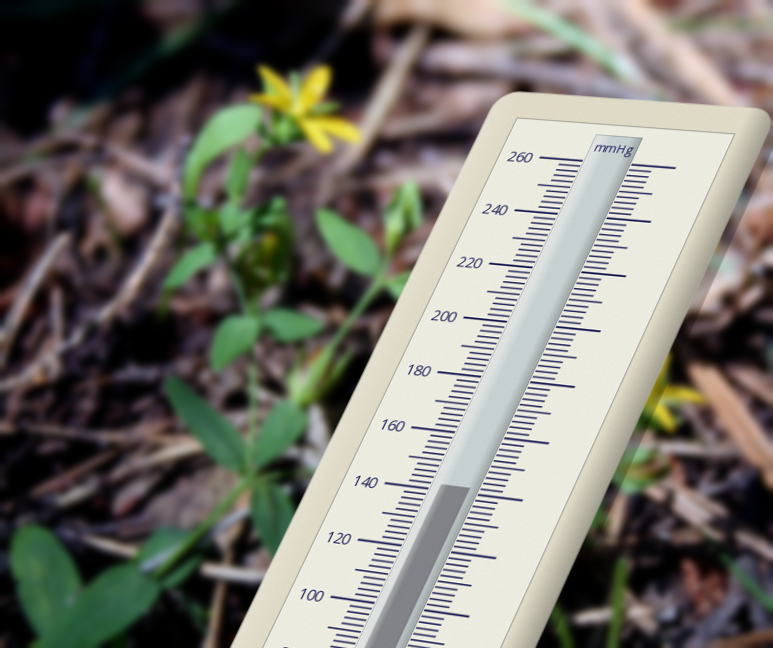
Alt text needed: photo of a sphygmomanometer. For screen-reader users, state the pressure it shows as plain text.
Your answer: 142 mmHg
